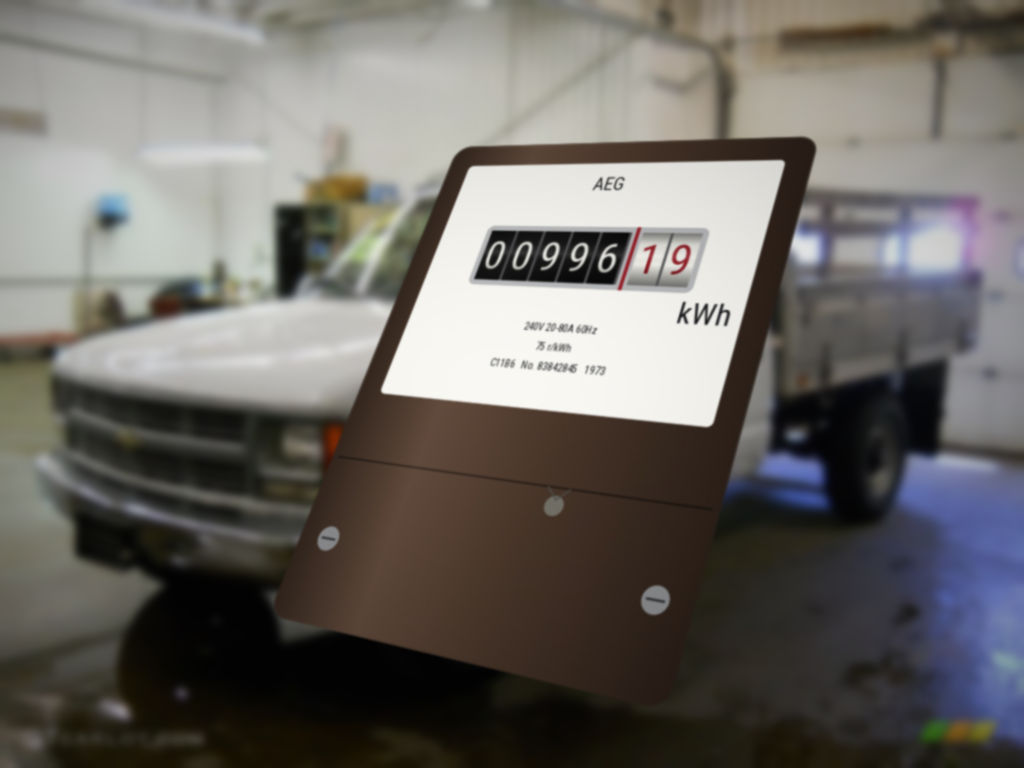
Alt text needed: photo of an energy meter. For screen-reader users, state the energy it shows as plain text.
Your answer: 996.19 kWh
